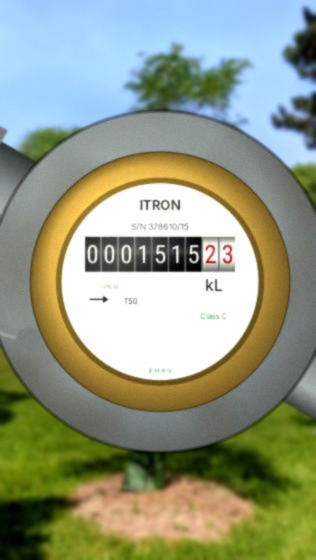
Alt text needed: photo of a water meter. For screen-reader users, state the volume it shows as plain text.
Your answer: 1515.23 kL
